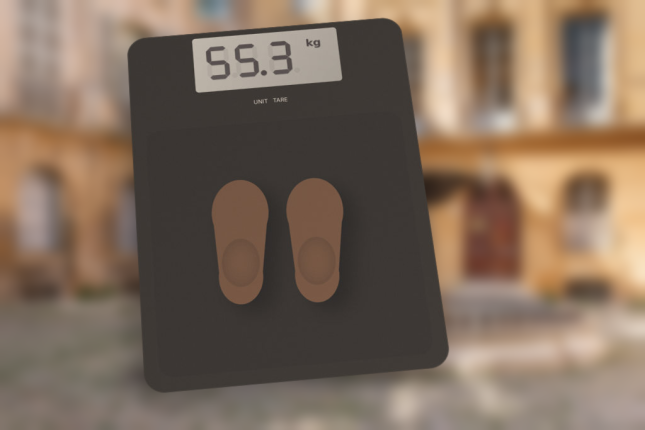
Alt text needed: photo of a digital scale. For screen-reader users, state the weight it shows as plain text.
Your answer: 55.3 kg
